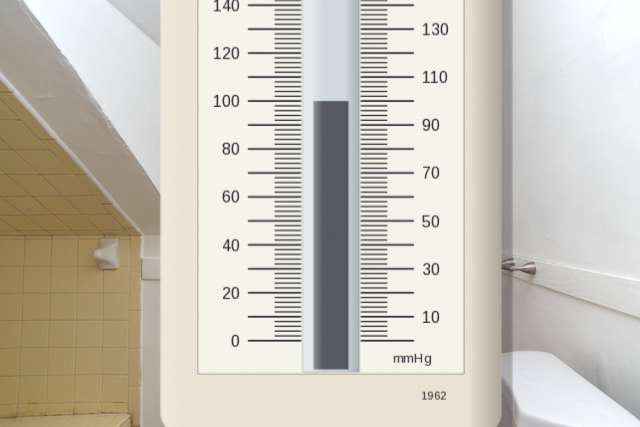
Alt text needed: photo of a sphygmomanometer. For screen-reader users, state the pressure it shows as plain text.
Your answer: 100 mmHg
